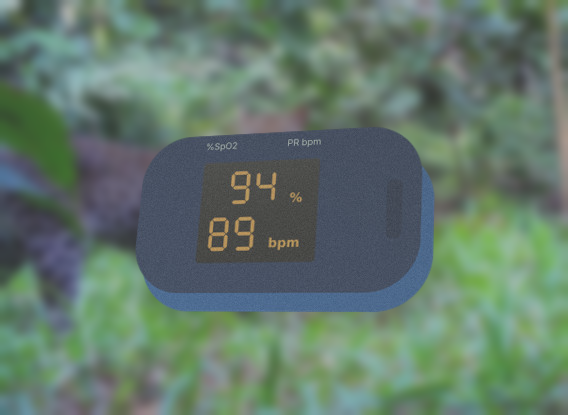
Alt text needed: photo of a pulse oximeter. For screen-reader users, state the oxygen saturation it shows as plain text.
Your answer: 94 %
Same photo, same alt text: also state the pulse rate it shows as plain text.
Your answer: 89 bpm
